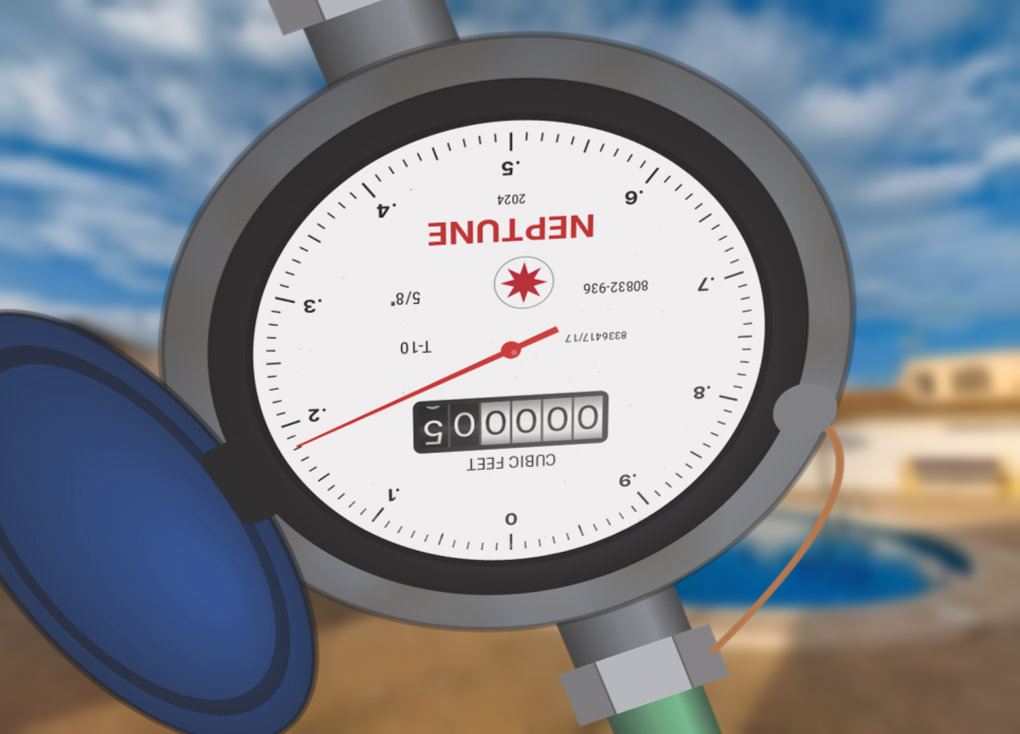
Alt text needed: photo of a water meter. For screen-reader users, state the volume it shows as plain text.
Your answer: 5.18 ft³
